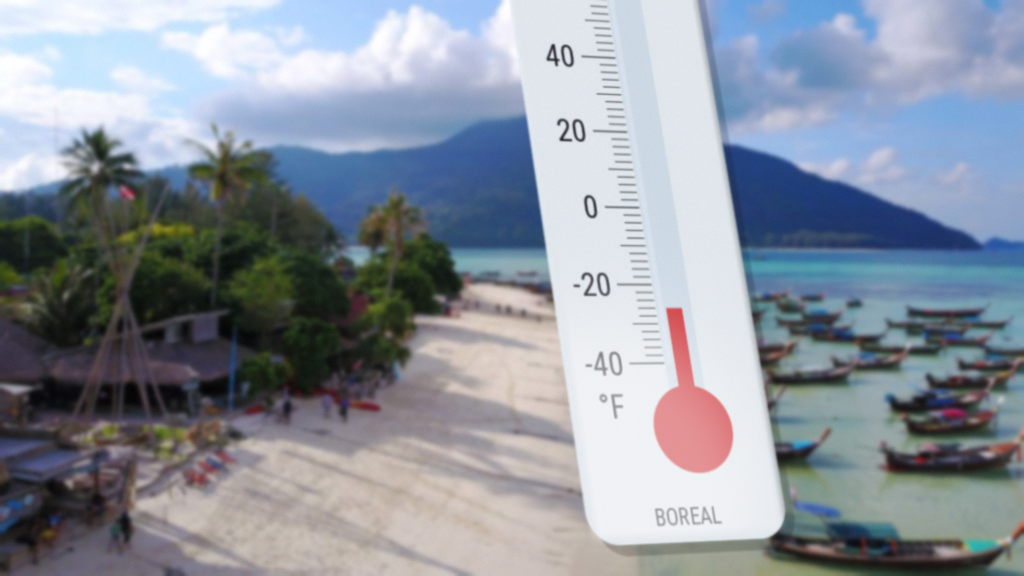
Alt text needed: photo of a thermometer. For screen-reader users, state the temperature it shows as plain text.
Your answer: -26 °F
